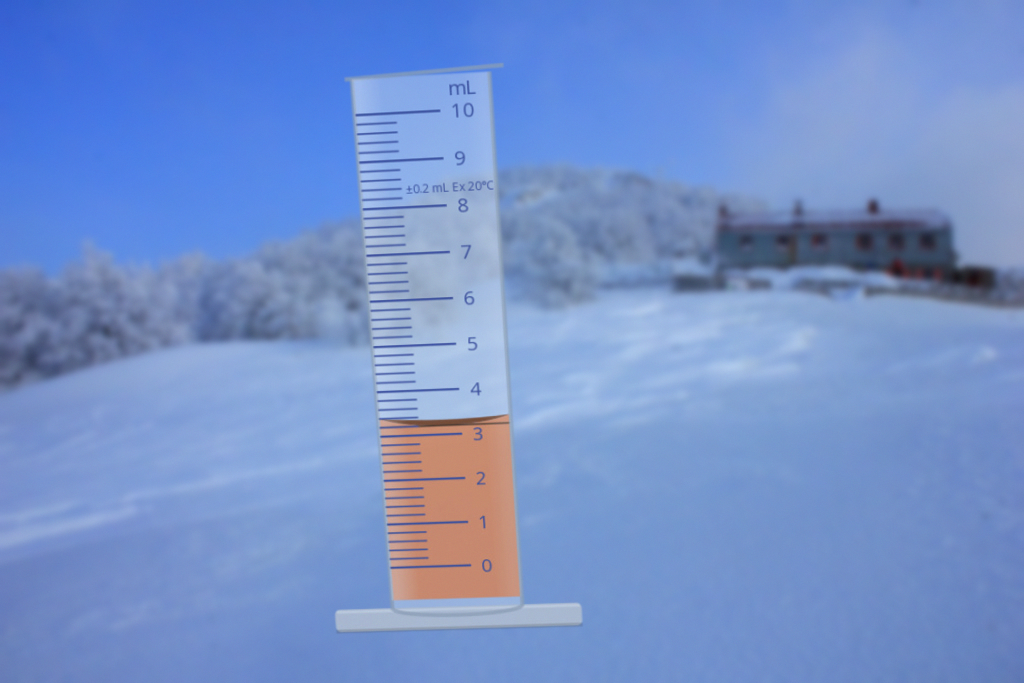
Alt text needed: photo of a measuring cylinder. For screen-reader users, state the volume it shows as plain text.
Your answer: 3.2 mL
